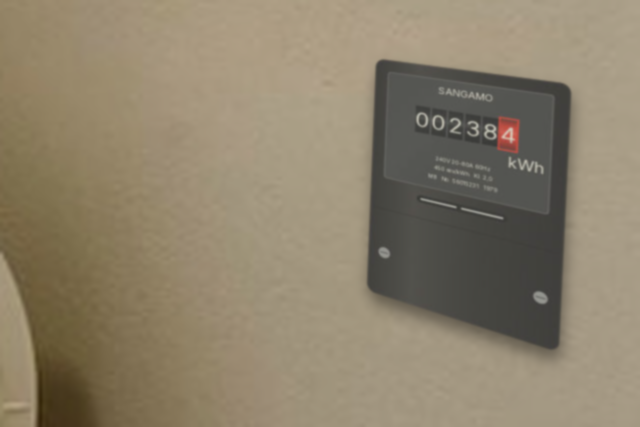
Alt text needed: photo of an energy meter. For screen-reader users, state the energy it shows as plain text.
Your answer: 238.4 kWh
